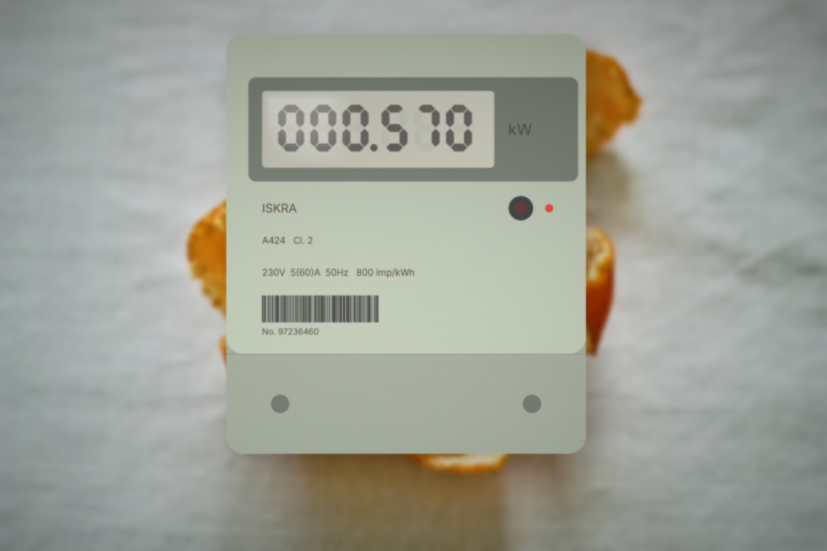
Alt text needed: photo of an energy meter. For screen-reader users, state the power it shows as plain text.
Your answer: 0.570 kW
